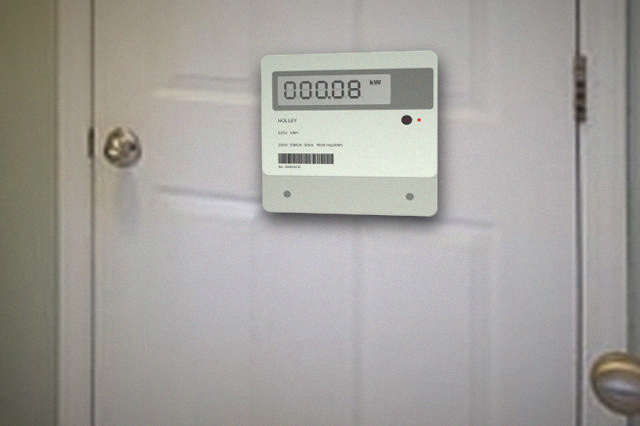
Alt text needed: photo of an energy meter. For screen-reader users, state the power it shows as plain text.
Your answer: 0.08 kW
